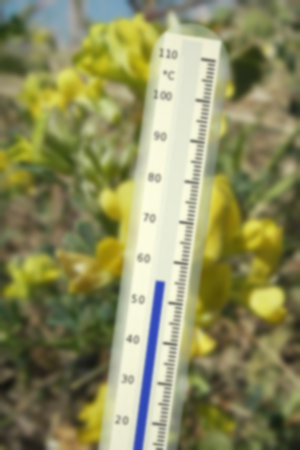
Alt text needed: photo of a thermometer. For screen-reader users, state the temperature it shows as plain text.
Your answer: 55 °C
